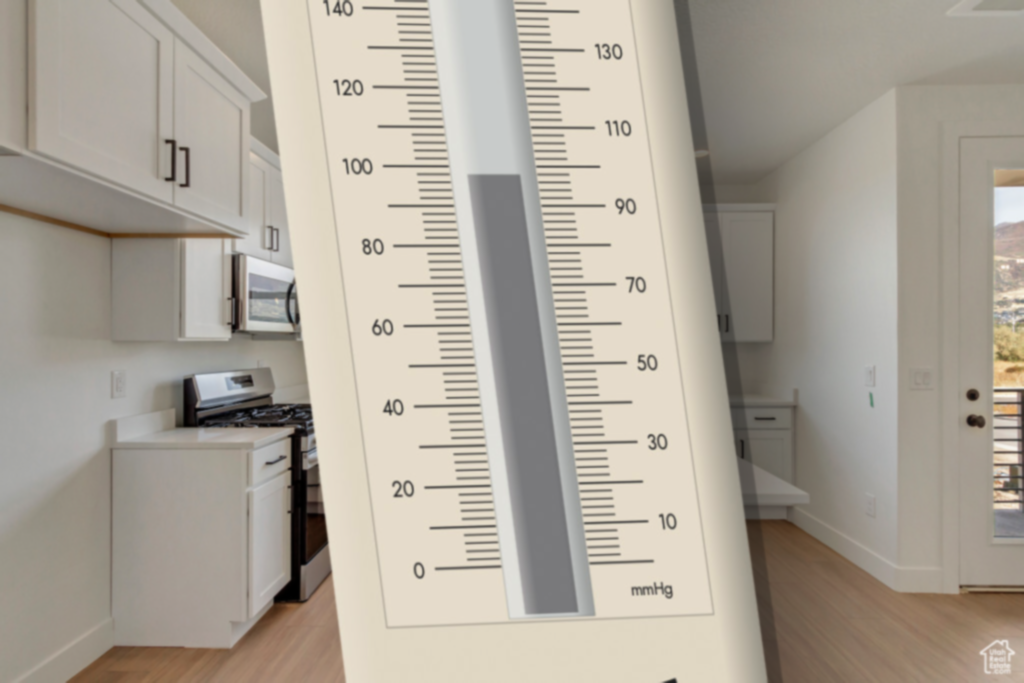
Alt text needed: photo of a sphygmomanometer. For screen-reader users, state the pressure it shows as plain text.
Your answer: 98 mmHg
